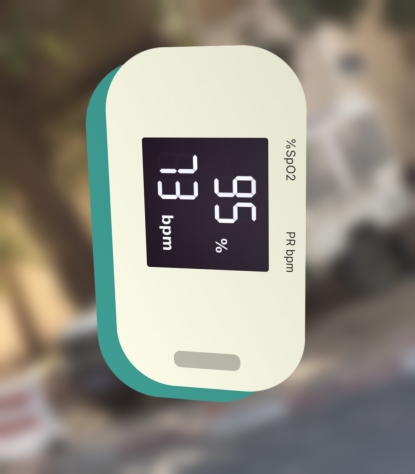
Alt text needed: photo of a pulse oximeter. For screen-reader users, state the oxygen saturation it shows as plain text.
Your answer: 95 %
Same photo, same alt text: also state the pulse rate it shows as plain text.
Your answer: 73 bpm
